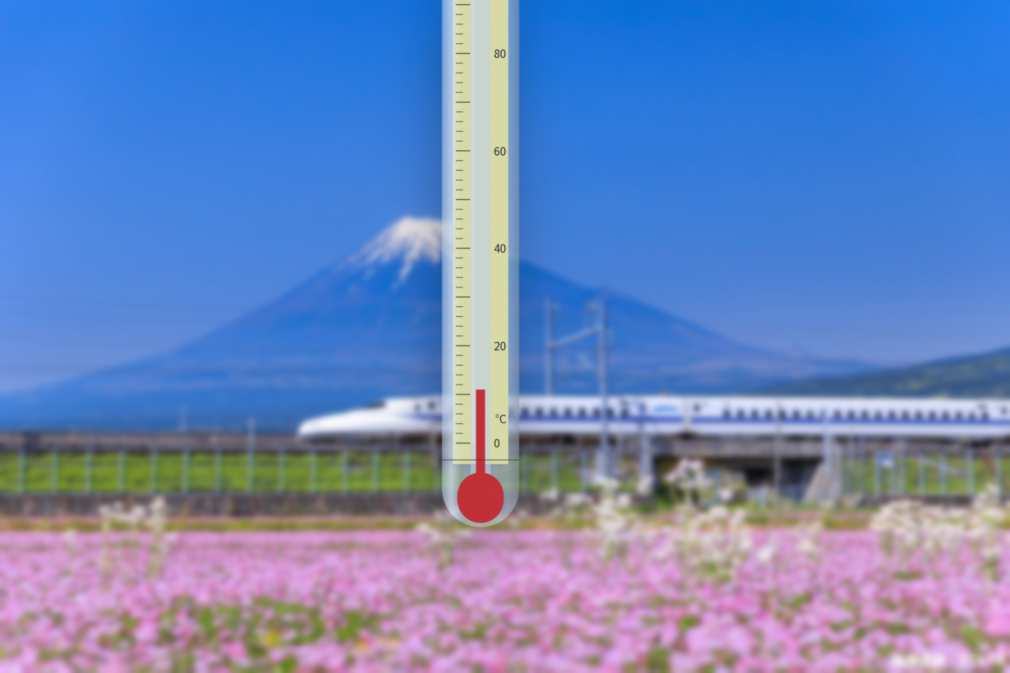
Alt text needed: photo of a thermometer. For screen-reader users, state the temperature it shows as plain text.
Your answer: 11 °C
